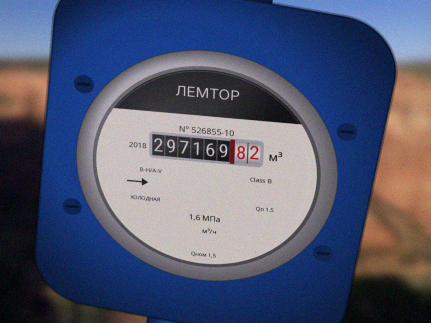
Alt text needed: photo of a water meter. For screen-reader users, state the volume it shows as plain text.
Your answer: 297169.82 m³
